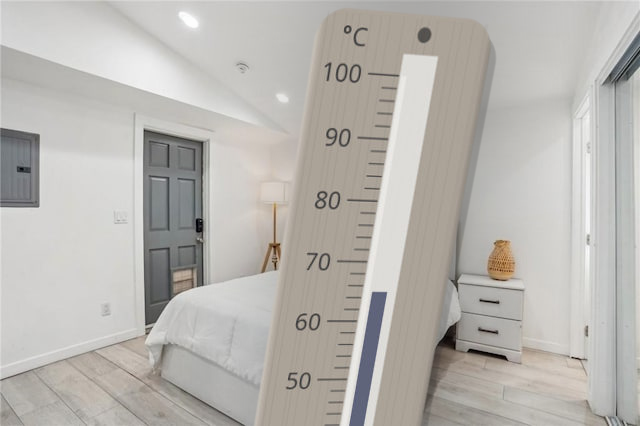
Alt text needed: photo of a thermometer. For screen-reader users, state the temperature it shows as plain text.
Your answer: 65 °C
